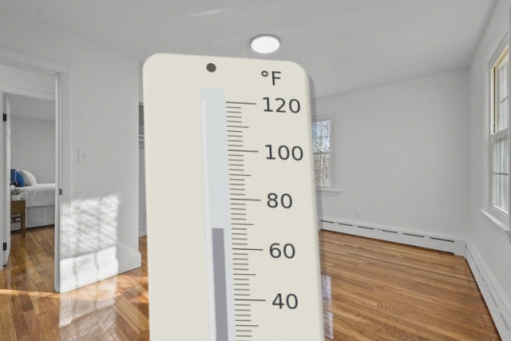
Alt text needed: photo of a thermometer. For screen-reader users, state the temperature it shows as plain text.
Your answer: 68 °F
